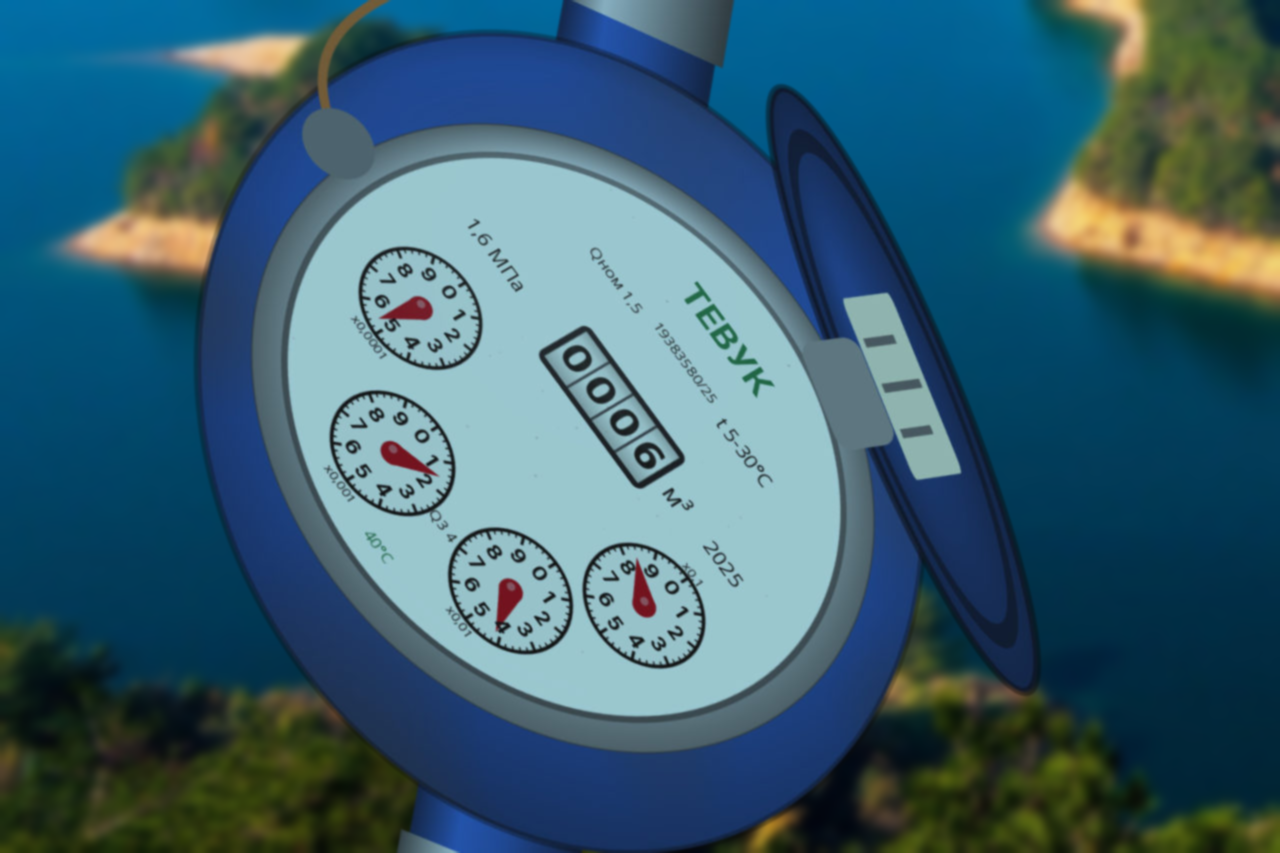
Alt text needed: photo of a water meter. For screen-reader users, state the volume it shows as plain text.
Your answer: 6.8415 m³
